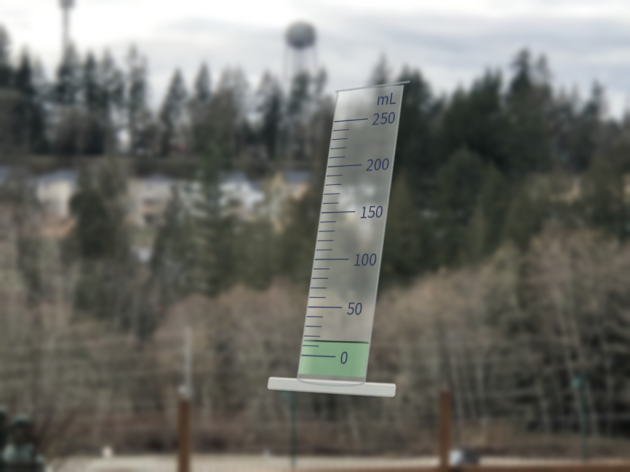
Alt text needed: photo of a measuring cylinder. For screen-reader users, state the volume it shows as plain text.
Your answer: 15 mL
